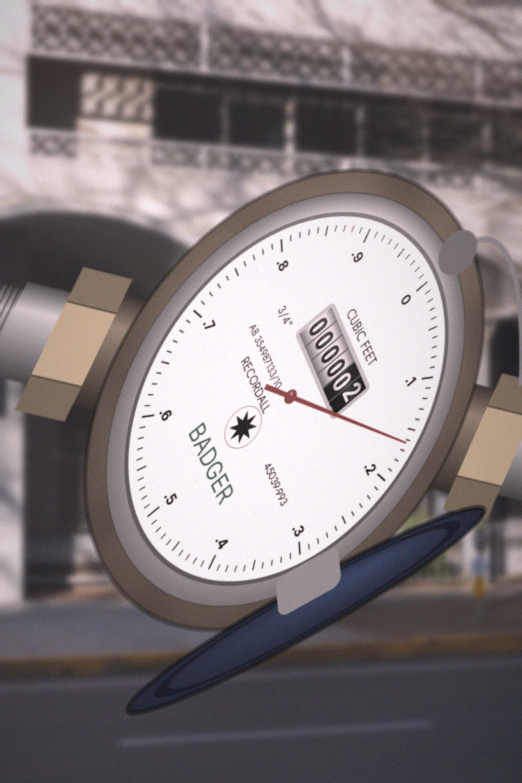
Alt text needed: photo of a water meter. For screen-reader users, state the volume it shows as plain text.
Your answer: 2.16 ft³
